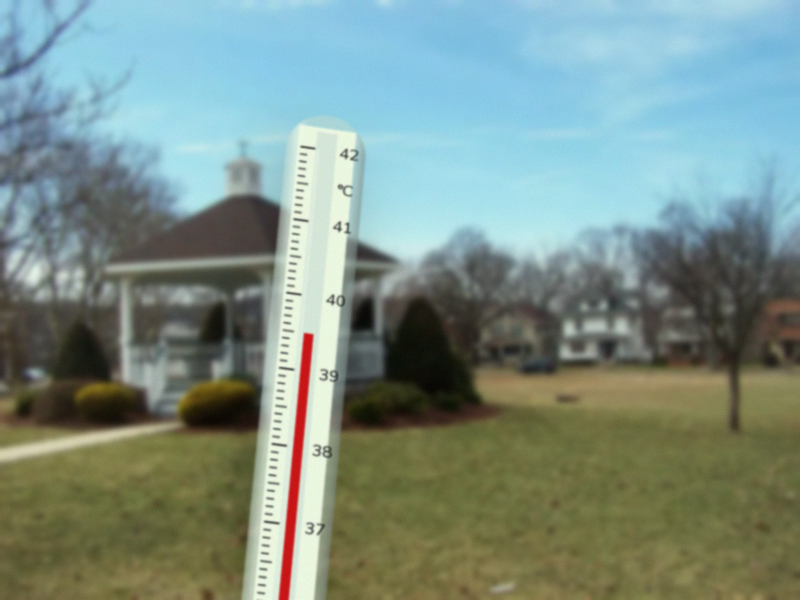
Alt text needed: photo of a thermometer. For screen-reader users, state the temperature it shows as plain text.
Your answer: 39.5 °C
